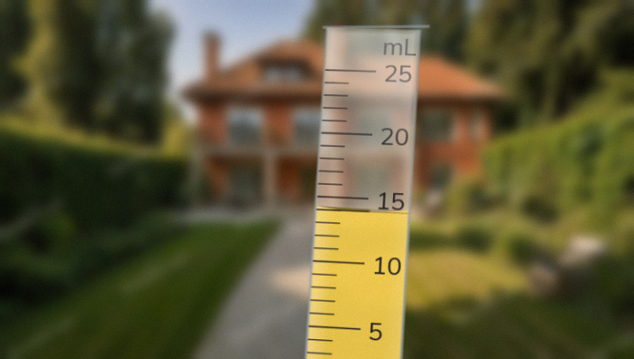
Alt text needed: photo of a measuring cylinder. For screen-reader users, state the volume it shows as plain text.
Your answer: 14 mL
